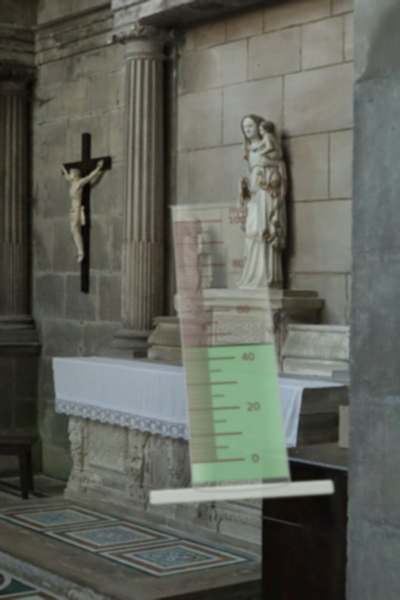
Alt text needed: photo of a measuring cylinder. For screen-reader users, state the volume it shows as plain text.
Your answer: 45 mL
